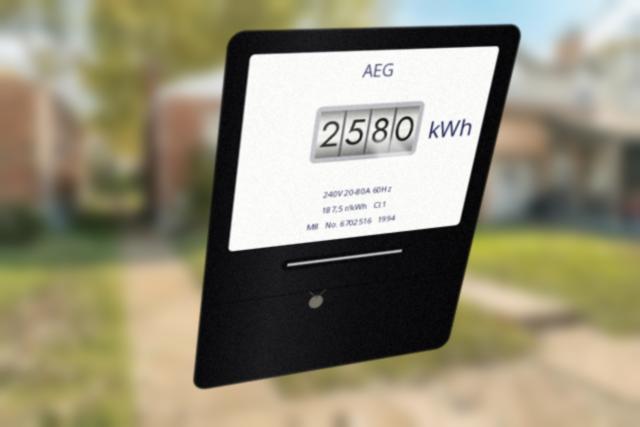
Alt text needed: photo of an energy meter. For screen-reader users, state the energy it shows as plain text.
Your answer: 2580 kWh
